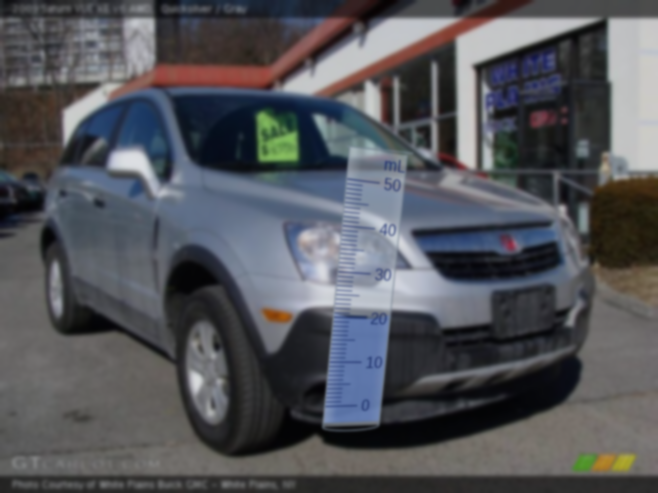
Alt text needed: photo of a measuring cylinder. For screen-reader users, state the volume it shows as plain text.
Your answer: 20 mL
